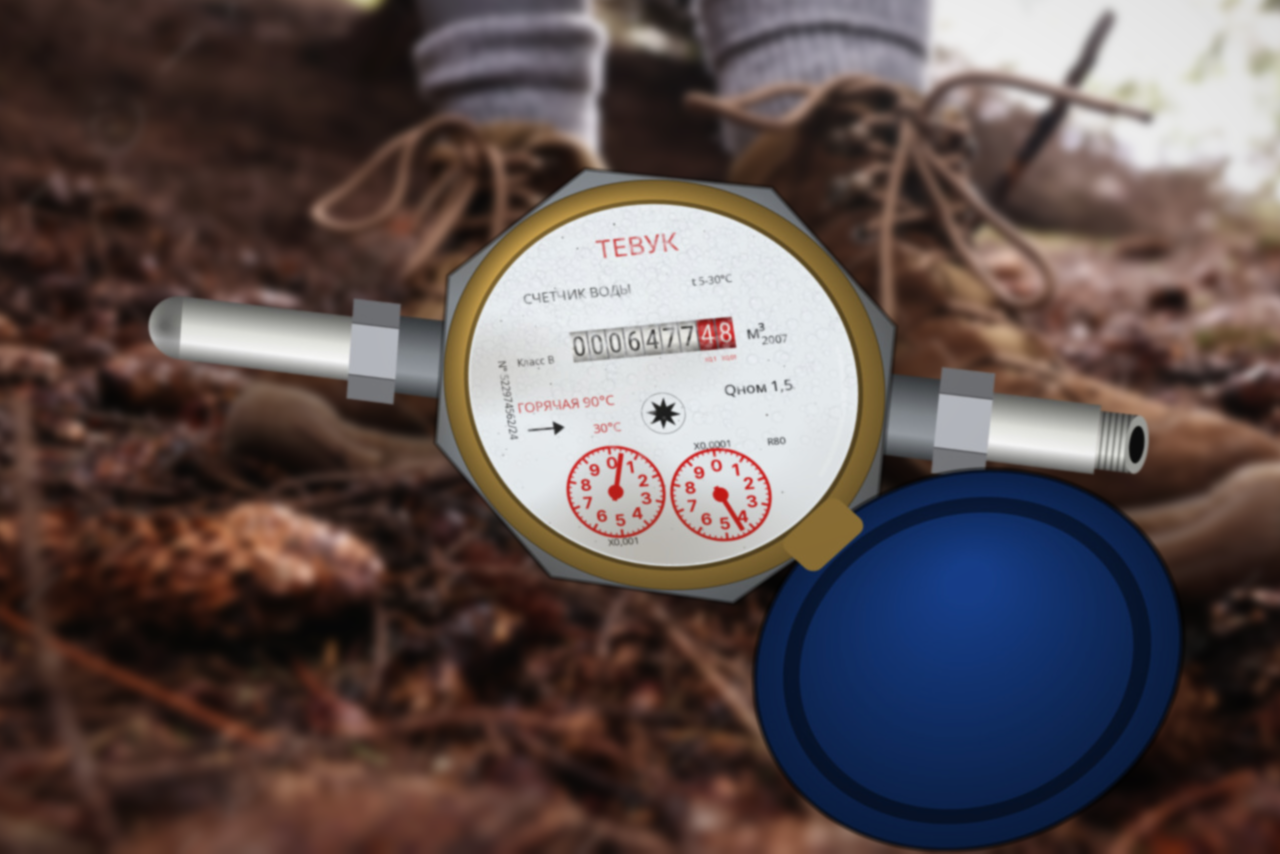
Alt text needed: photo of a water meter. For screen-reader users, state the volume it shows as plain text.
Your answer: 6477.4804 m³
